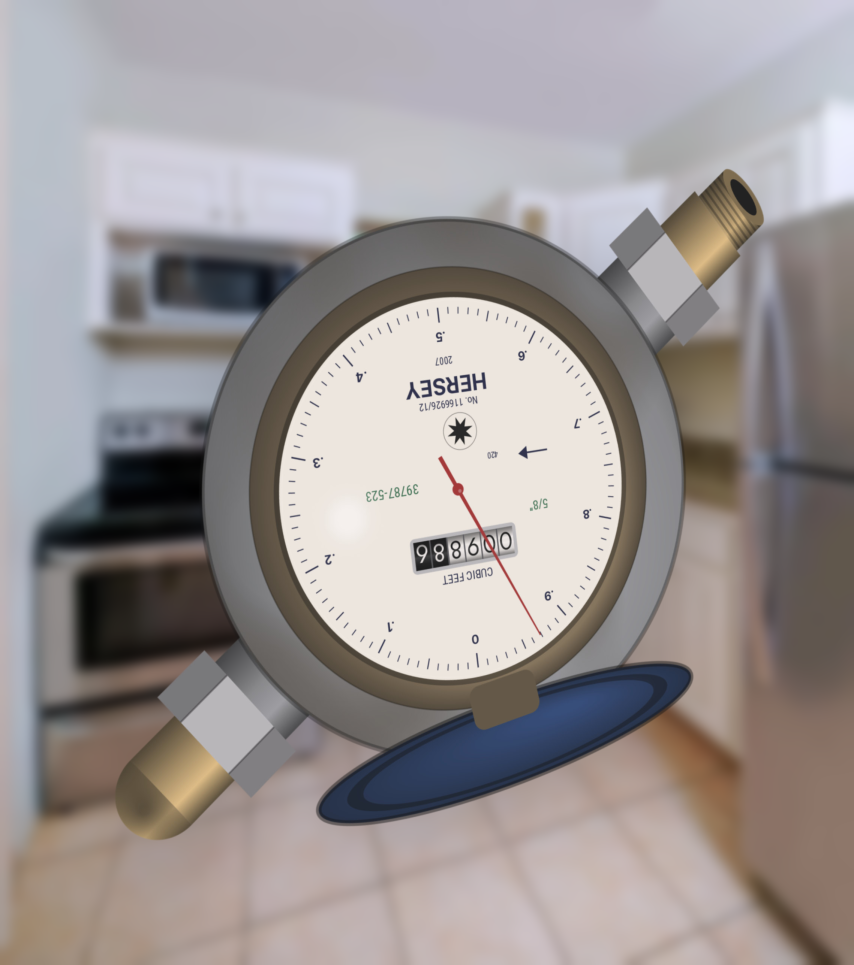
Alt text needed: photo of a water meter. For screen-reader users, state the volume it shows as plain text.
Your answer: 9885.93 ft³
